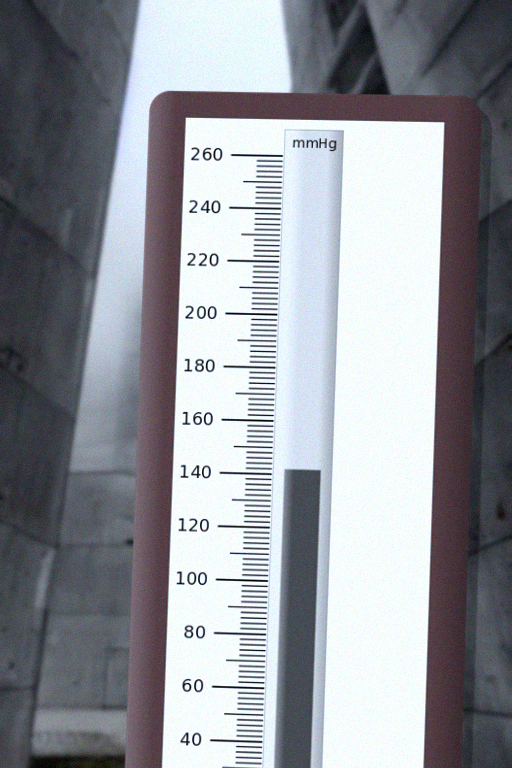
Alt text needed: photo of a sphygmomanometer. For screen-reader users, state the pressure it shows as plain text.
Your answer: 142 mmHg
